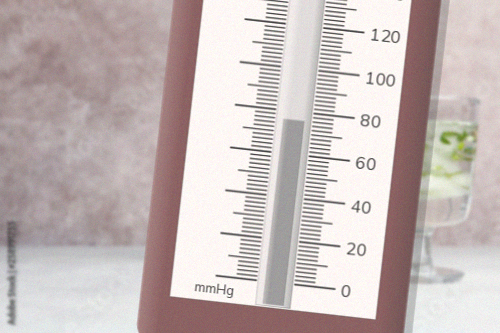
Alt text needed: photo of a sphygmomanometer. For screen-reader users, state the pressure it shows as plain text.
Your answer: 76 mmHg
